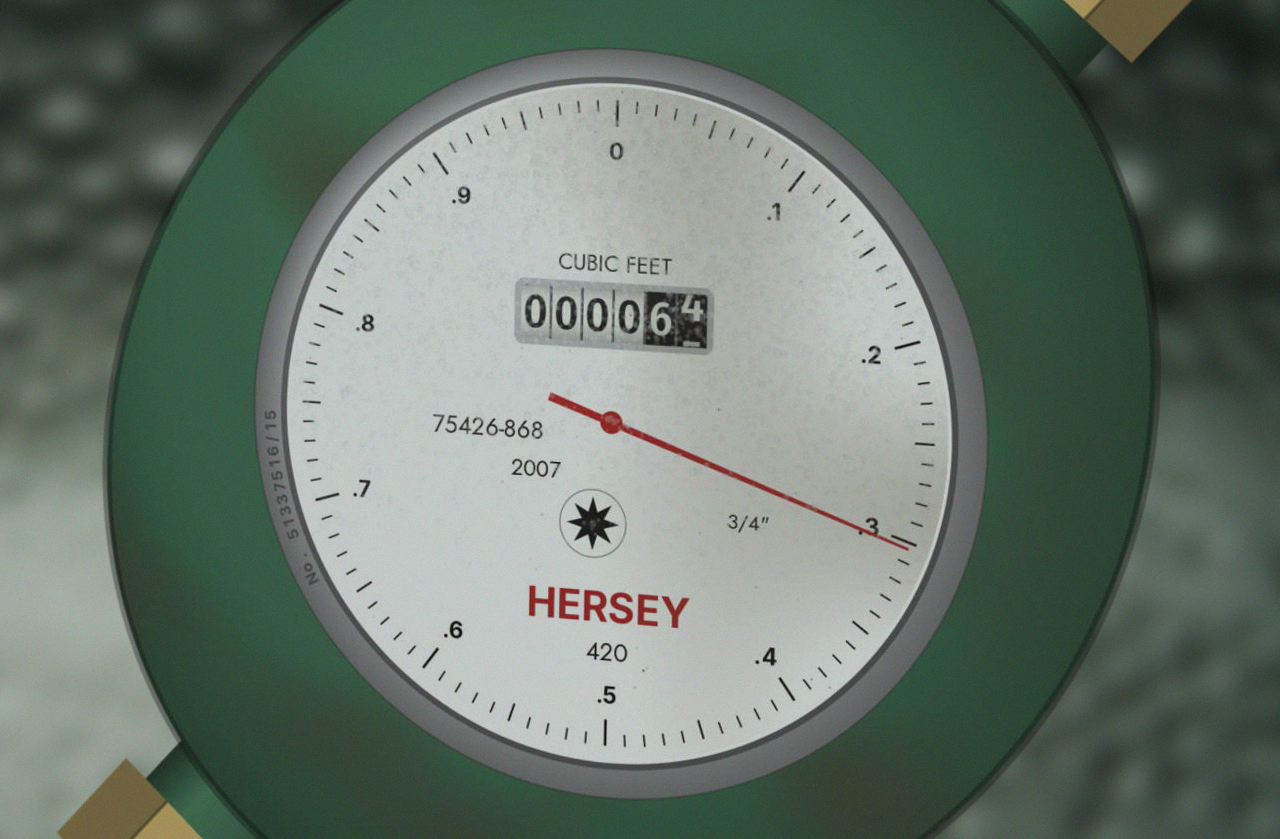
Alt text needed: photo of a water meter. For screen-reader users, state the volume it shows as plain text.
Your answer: 64.30 ft³
